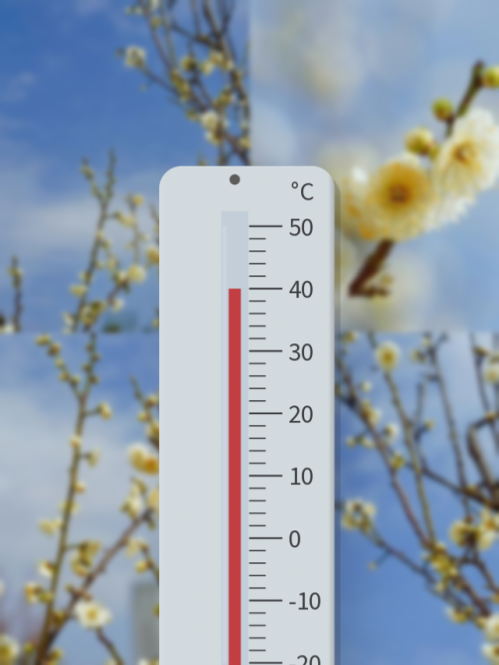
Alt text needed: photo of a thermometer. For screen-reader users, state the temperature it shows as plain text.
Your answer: 40 °C
